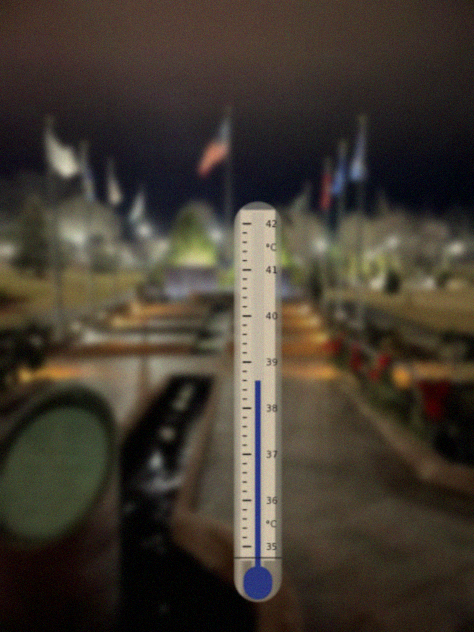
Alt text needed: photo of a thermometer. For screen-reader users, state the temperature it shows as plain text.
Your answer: 38.6 °C
